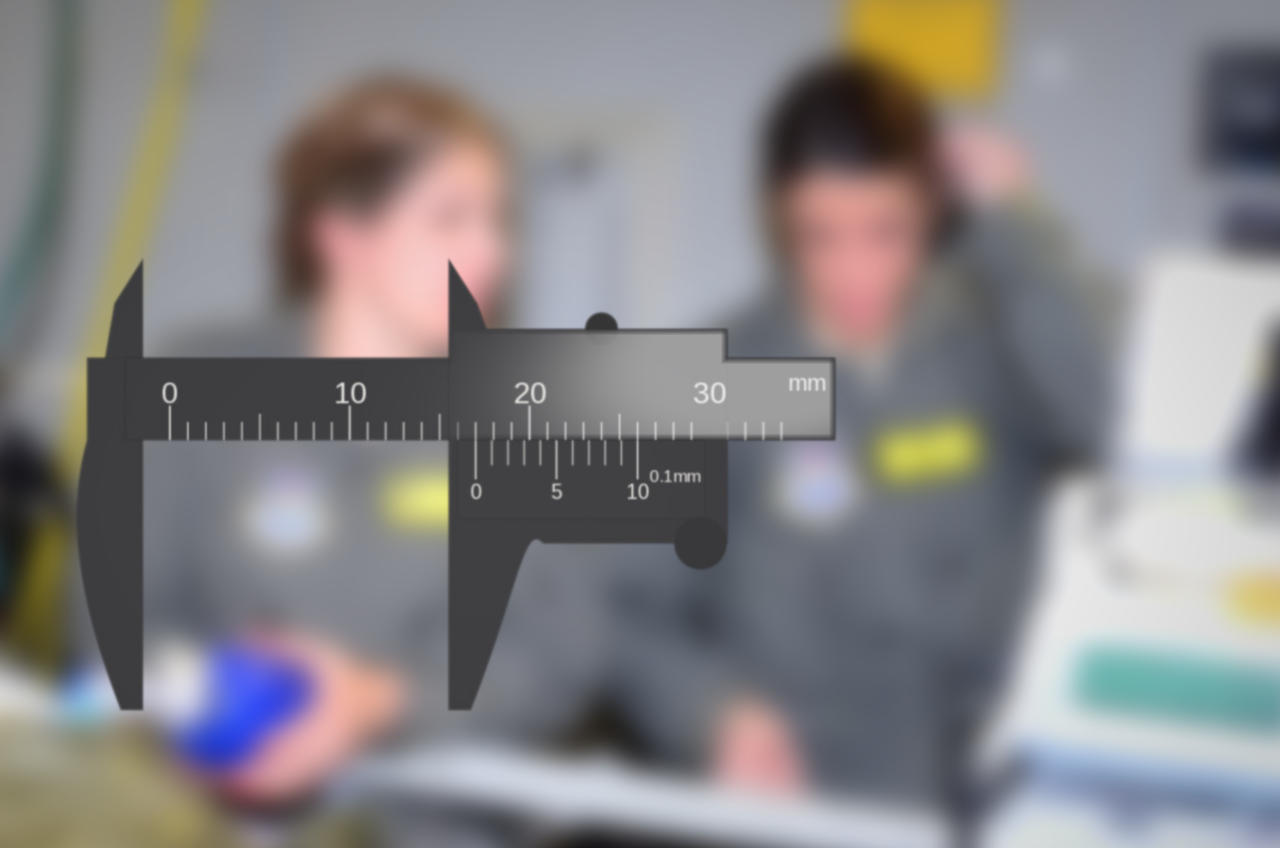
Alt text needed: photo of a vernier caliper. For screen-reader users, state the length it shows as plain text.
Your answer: 17.0 mm
